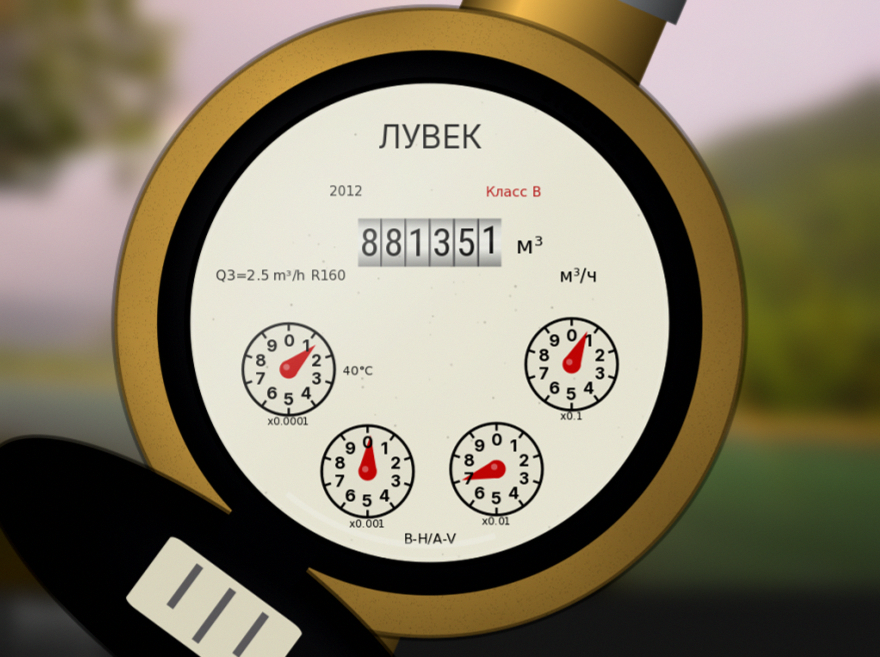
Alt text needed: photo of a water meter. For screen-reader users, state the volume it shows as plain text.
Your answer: 881351.0701 m³
